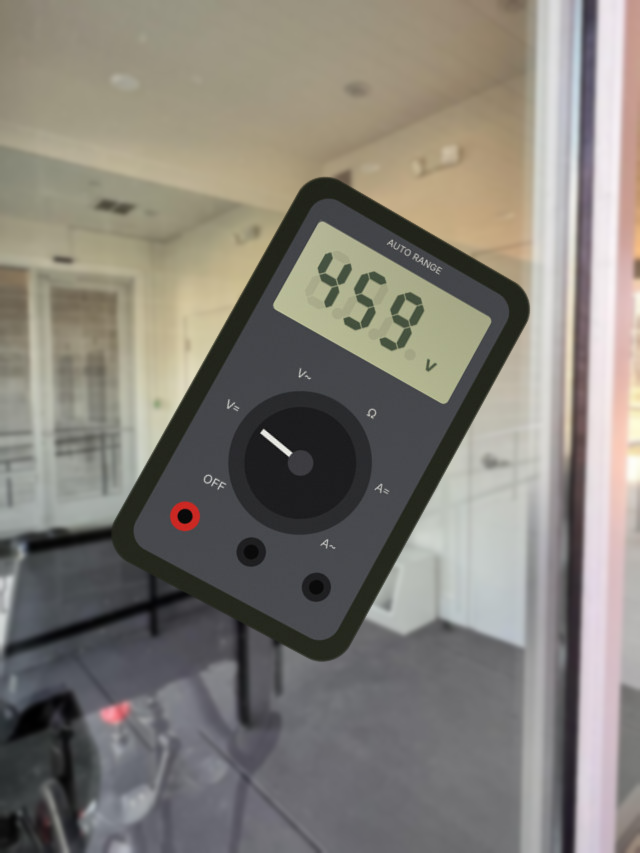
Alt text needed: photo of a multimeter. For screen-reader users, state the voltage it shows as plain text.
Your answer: 459 V
